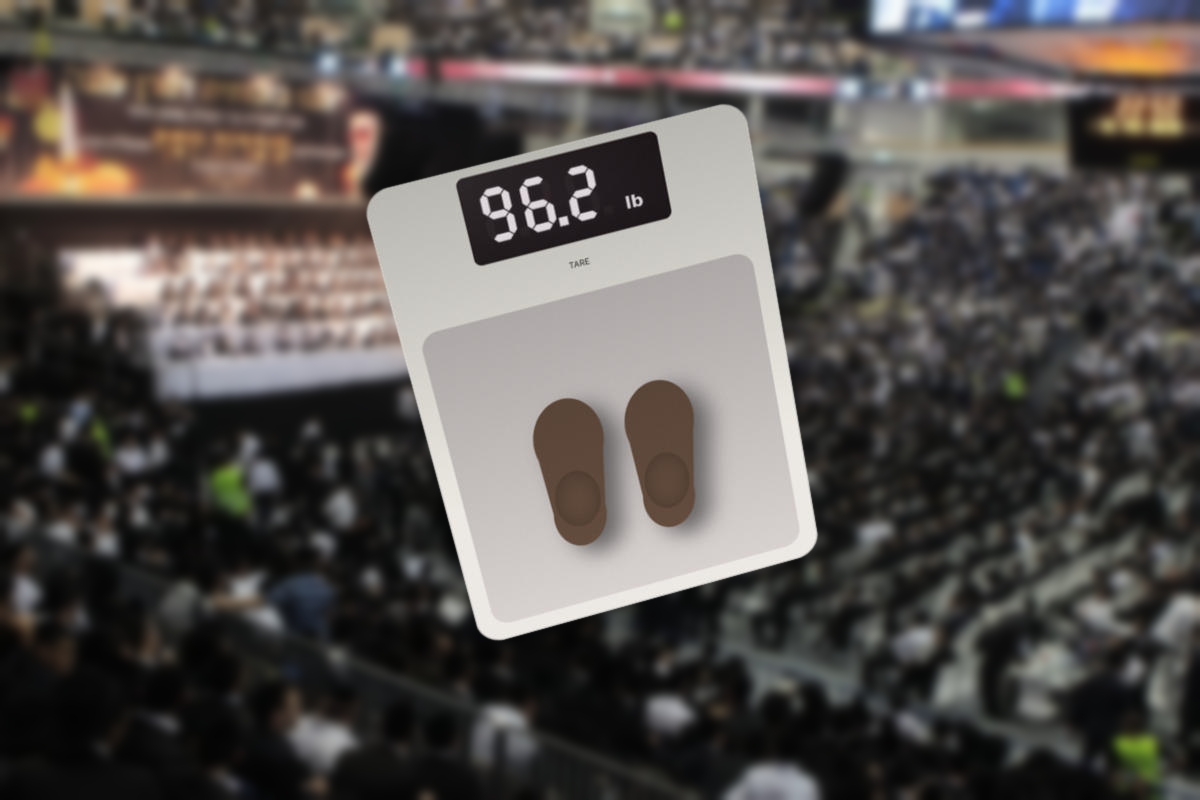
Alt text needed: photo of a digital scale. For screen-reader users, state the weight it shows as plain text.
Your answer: 96.2 lb
